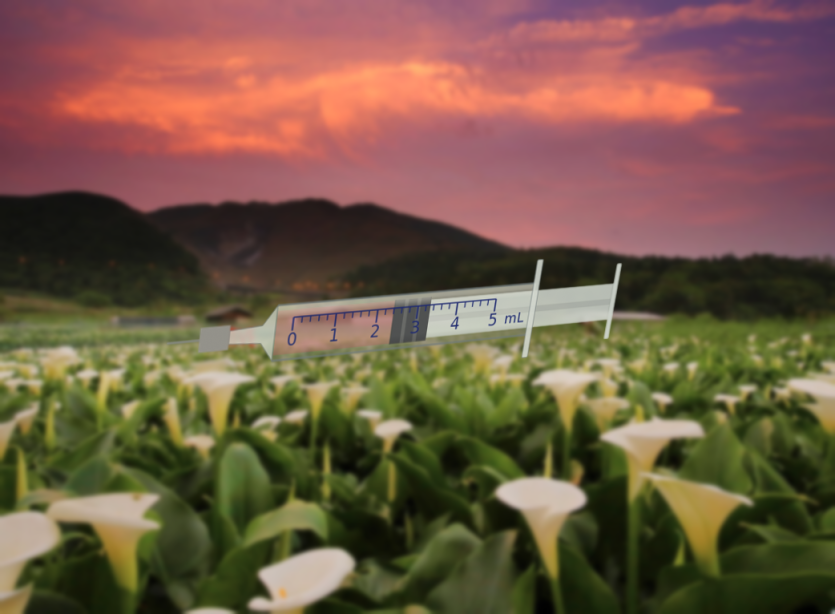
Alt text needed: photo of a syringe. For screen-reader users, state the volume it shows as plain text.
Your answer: 2.4 mL
